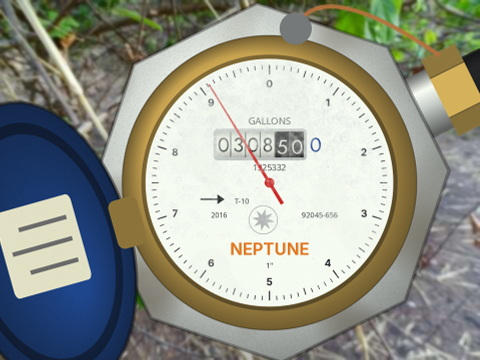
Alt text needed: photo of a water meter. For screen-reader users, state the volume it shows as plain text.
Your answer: 308499.1 gal
